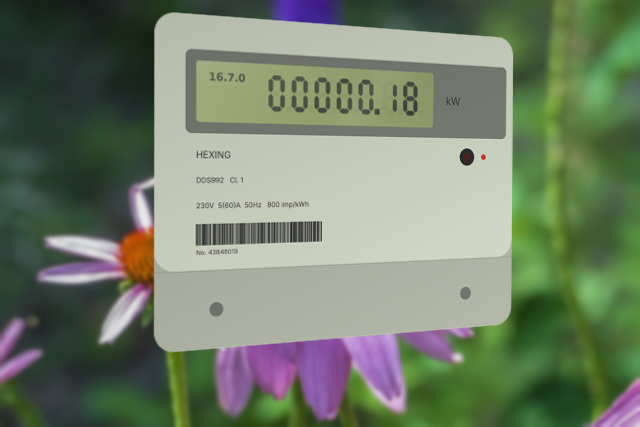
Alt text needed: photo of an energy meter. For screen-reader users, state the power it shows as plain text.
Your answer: 0.18 kW
